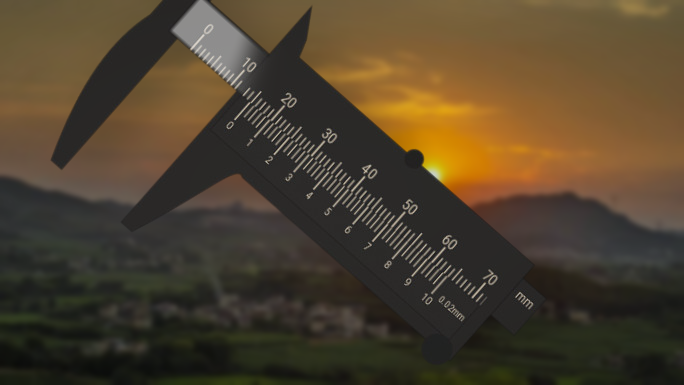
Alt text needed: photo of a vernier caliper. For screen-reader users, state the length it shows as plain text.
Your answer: 14.8 mm
